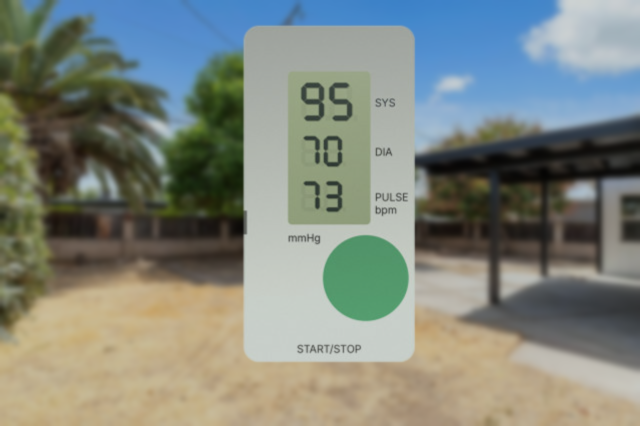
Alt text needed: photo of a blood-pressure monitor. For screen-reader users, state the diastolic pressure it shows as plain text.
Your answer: 70 mmHg
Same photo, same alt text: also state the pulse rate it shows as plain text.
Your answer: 73 bpm
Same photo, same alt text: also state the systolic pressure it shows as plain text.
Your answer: 95 mmHg
